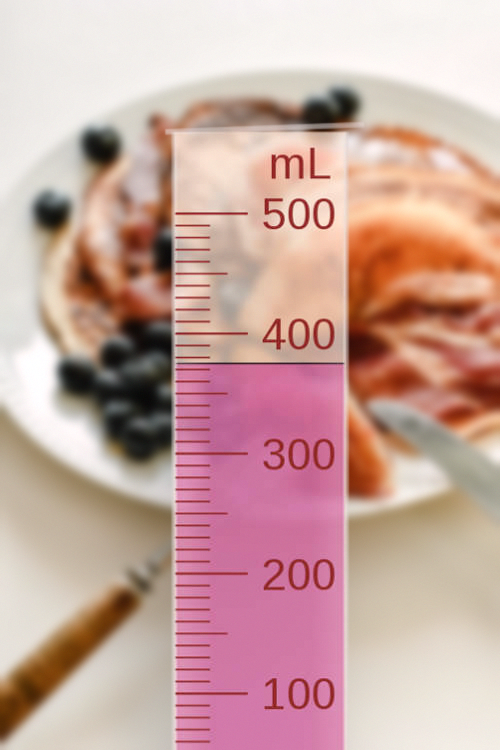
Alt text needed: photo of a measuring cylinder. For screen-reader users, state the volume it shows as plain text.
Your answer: 375 mL
